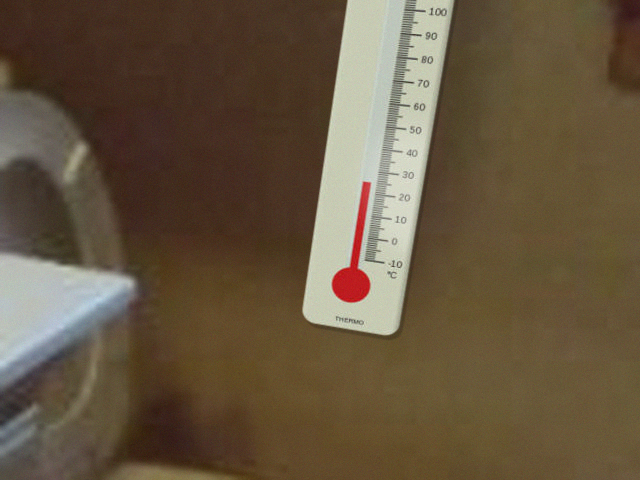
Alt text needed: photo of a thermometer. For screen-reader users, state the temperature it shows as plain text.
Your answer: 25 °C
